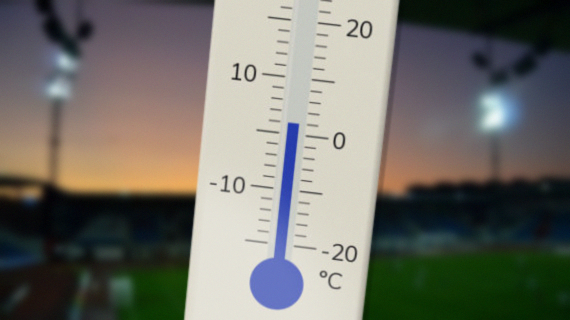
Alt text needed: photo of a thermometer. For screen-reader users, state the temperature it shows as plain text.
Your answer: 2 °C
